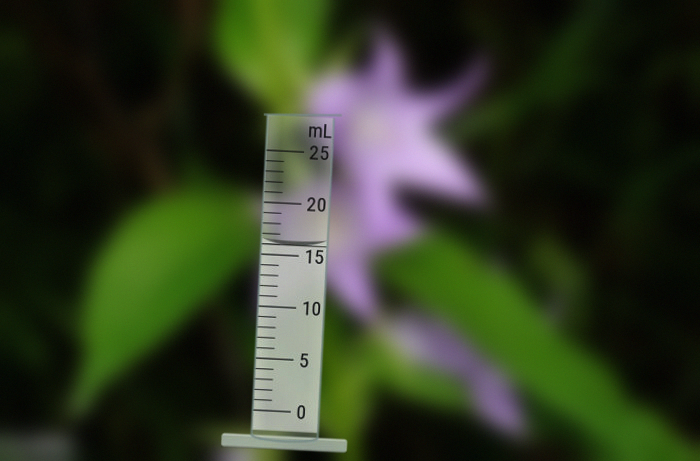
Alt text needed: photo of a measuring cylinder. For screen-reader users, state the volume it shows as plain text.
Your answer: 16 mL
